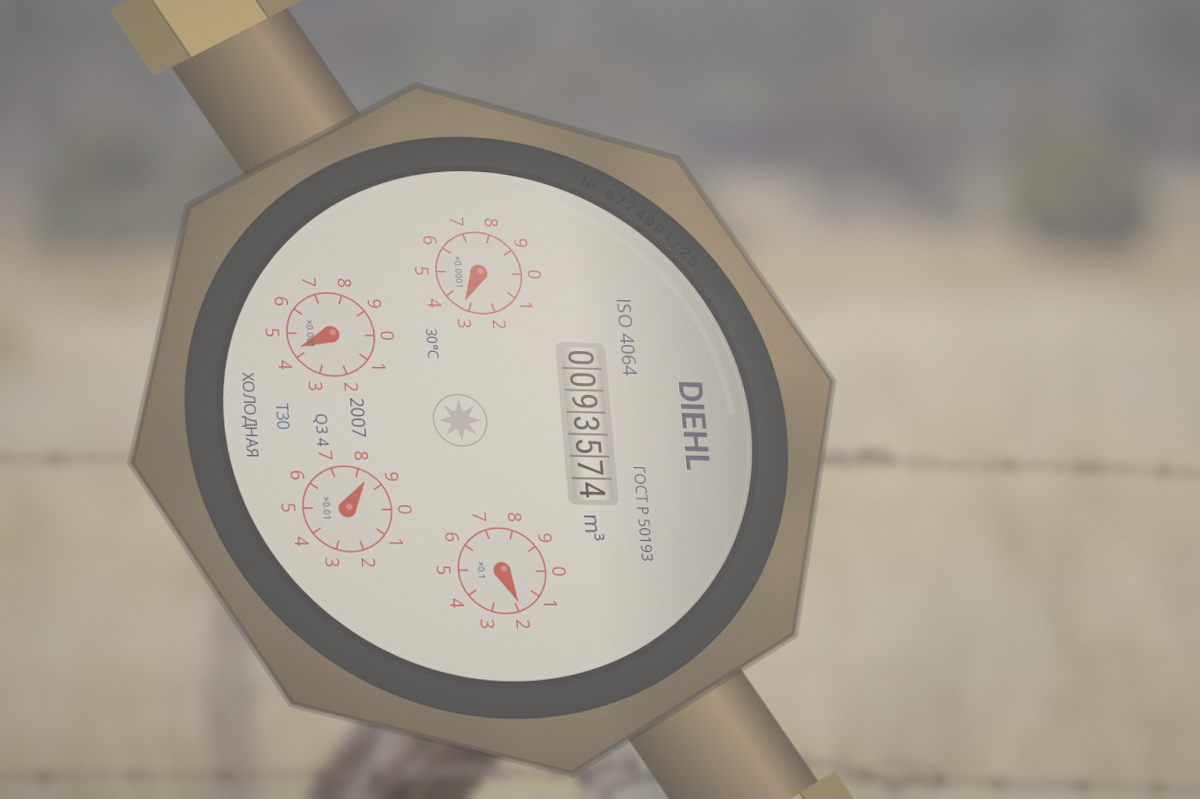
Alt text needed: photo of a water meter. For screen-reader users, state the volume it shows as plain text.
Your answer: 93574.1843 m³
